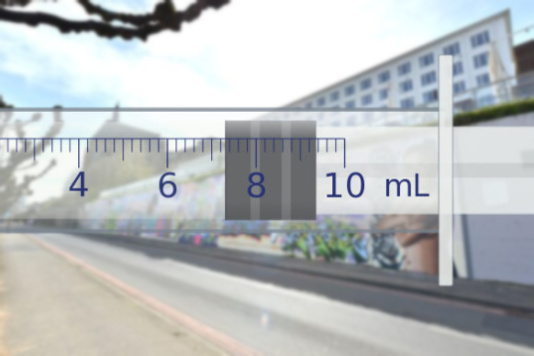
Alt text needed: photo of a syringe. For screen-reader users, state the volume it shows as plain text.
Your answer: 7.3 mL
